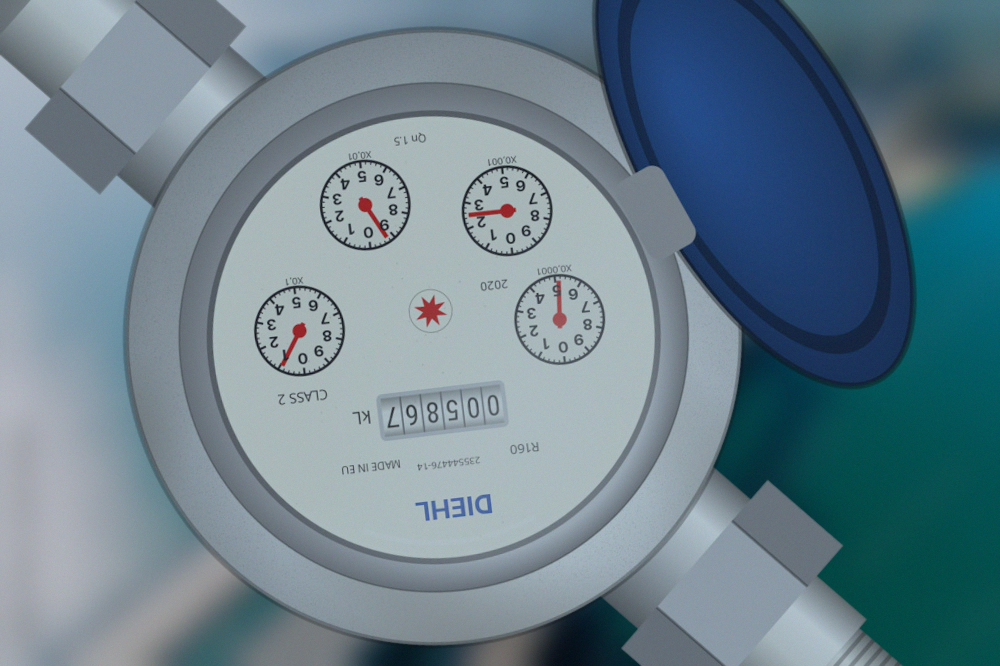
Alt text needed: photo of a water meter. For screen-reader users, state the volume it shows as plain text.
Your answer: 5867.0925 kL
